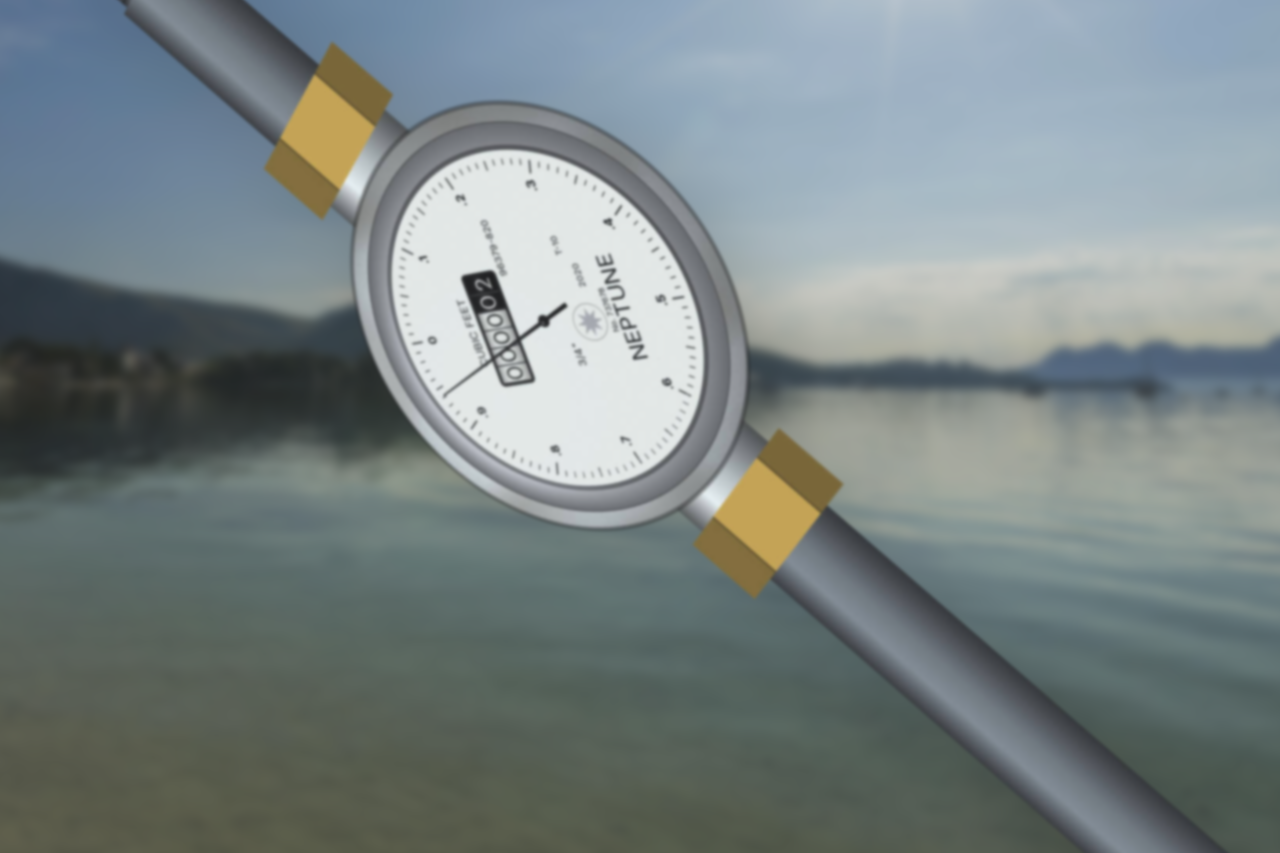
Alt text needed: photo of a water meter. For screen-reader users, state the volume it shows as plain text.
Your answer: 1.94 ft³
